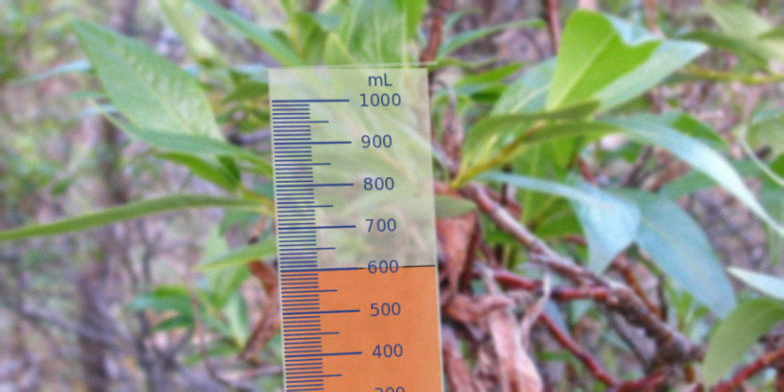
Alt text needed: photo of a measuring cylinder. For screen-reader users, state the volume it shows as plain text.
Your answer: 600 mL
